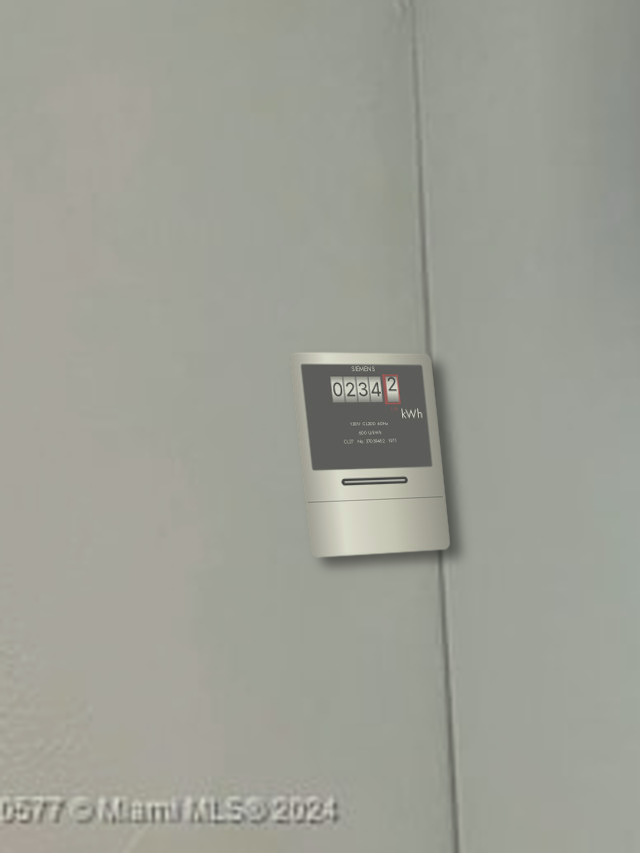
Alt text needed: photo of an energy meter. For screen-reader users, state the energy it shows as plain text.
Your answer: 234.2 kWh
